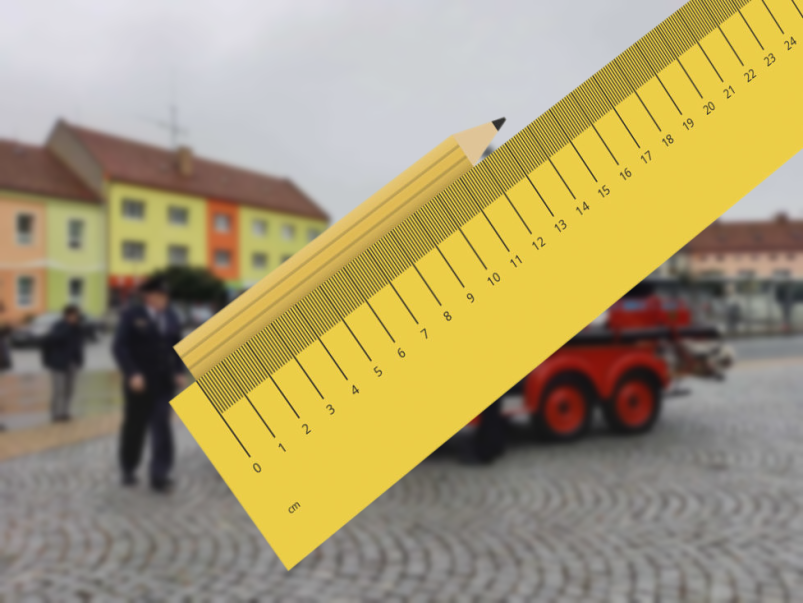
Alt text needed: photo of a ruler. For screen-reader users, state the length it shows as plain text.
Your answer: 13.5 cm
